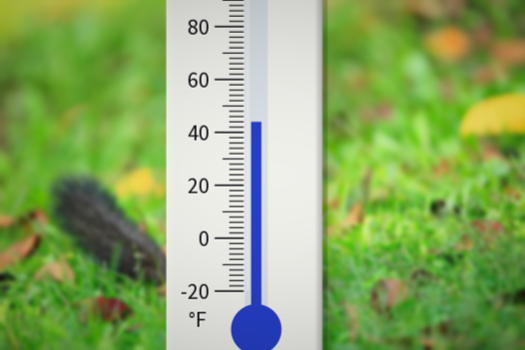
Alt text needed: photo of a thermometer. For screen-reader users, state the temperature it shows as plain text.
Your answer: 44 °F
